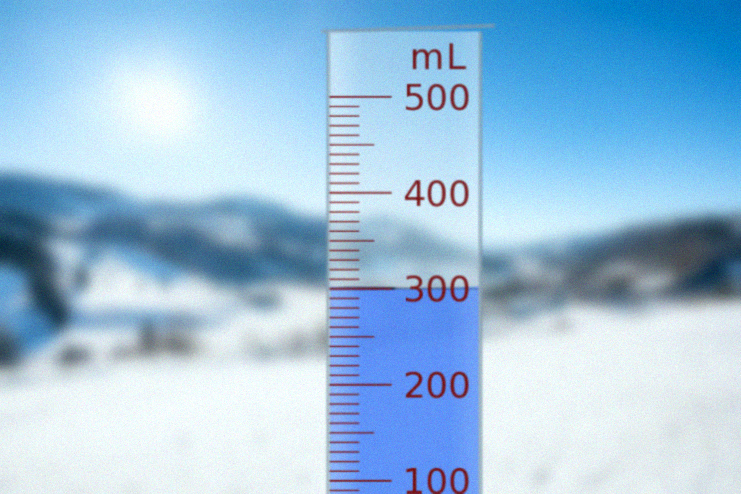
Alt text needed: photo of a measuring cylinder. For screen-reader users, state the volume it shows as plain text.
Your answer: 300 mL
